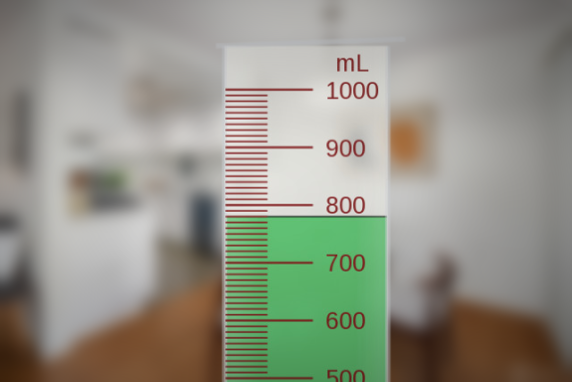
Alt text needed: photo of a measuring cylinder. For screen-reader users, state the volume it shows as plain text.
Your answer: 780 mL
